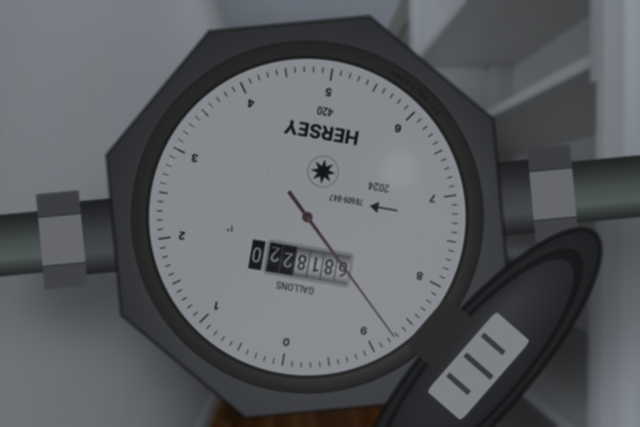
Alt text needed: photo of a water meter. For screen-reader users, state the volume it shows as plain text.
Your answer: 6818218.7 gal
